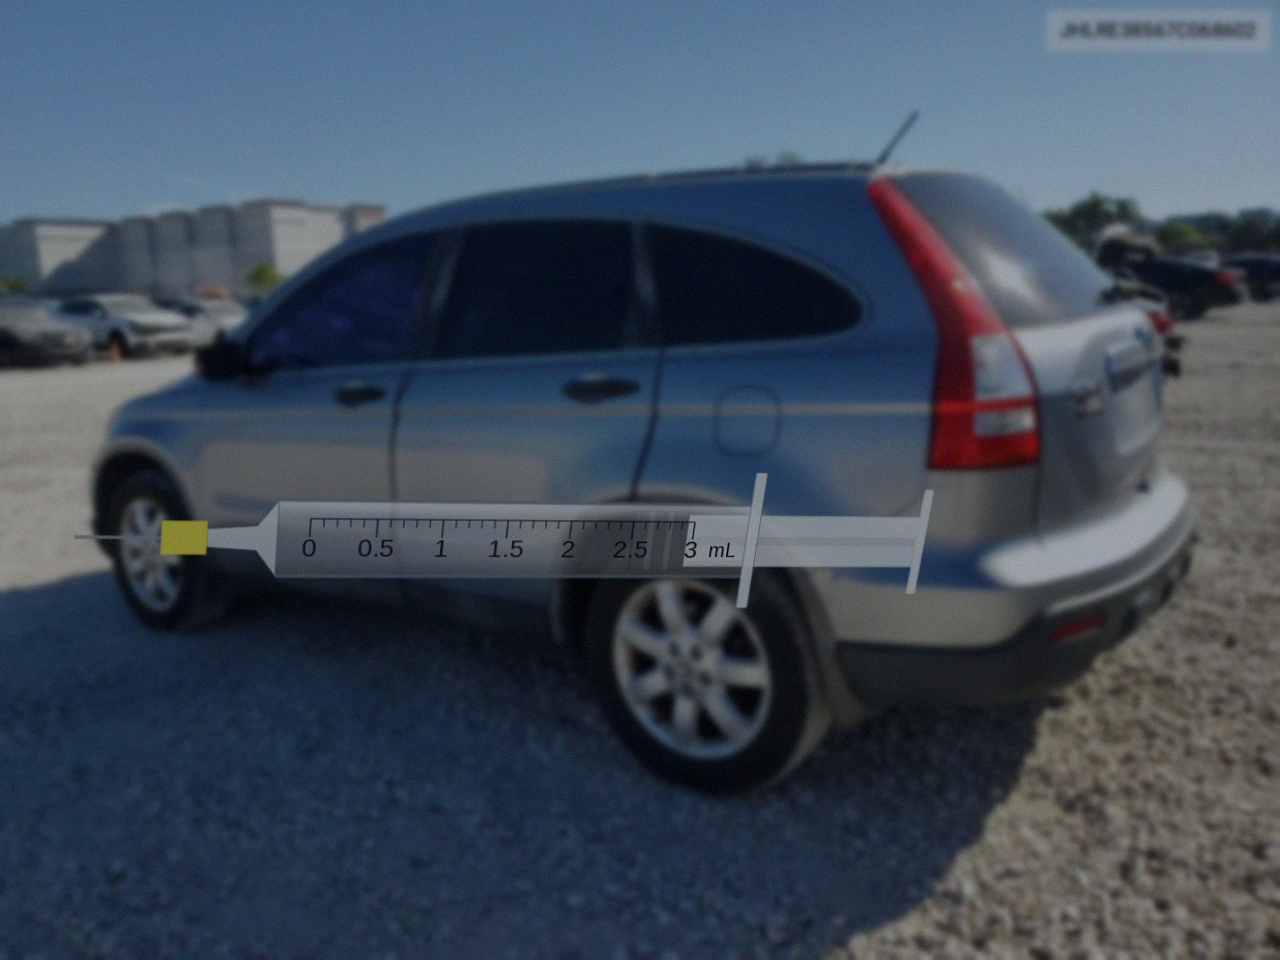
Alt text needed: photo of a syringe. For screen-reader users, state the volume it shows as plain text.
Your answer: 2.5 mL
